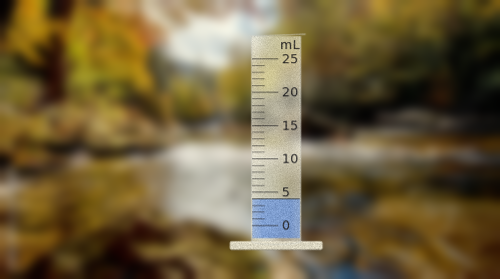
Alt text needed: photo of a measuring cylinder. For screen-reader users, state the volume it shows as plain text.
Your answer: 4 mL
